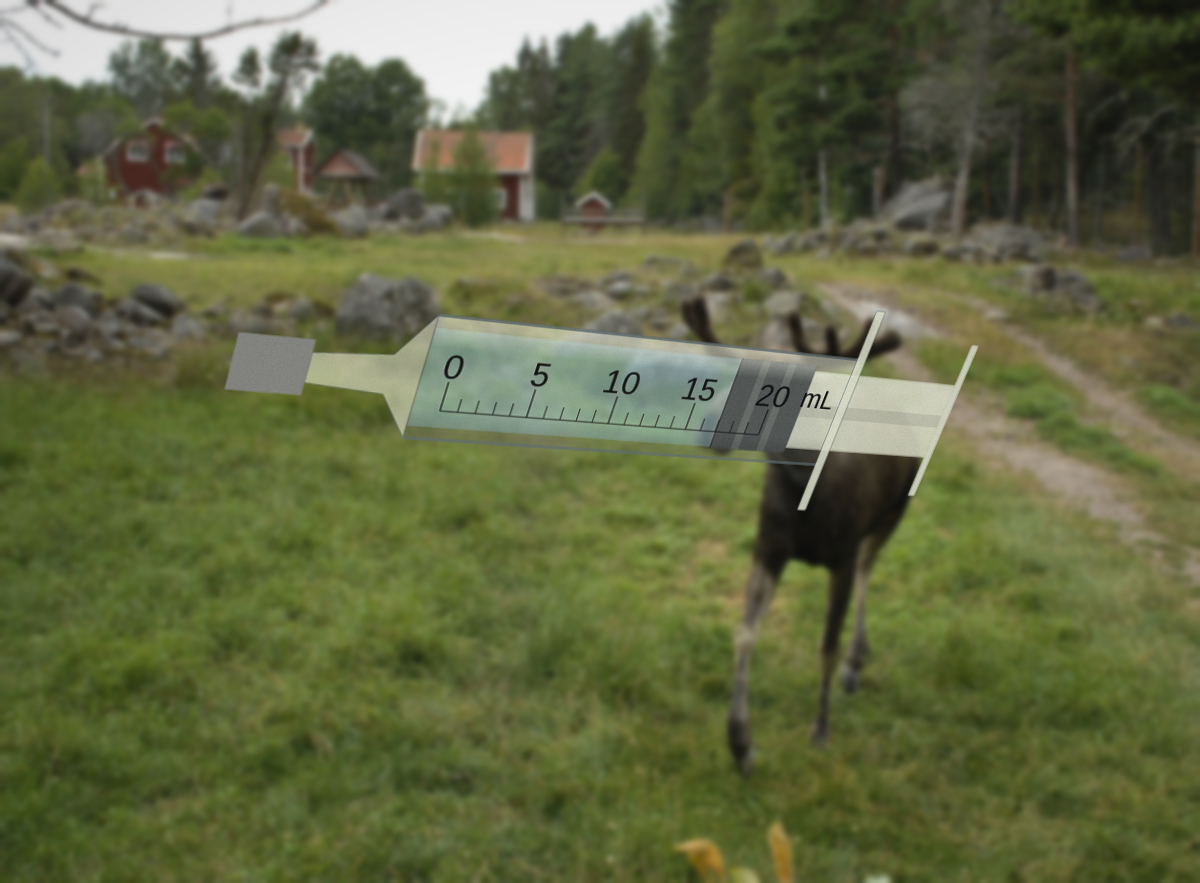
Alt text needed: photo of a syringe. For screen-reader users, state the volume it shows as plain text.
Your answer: 17 mL
